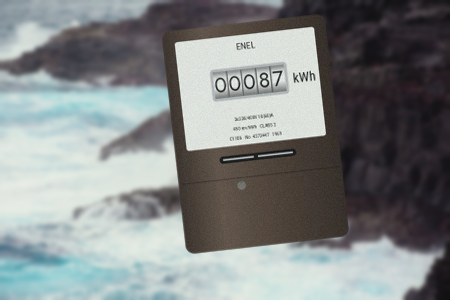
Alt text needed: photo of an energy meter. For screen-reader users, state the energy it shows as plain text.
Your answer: 87 kWh
